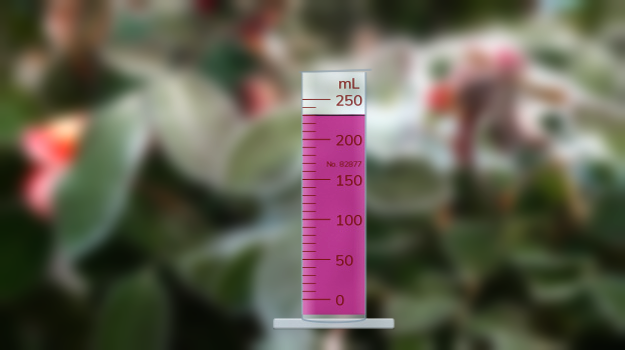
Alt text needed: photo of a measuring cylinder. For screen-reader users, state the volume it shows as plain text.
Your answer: 230 mL
